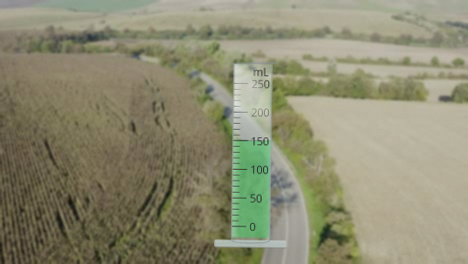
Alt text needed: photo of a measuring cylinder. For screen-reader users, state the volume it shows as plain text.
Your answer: 150 mL
